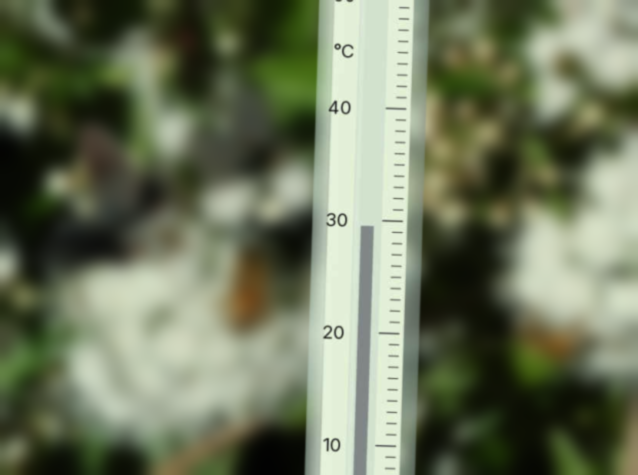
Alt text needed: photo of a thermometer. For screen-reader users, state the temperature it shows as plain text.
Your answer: 29.5 °C
